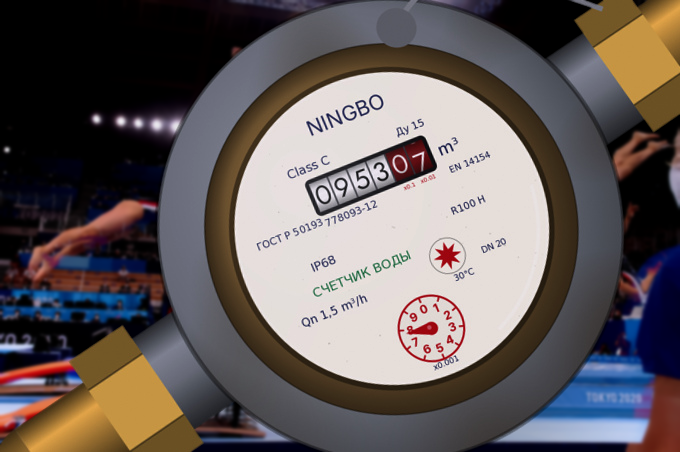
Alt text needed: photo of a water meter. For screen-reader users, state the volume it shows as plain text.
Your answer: 953.067 m³
